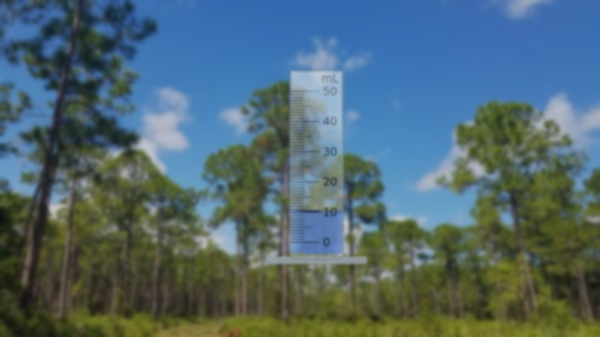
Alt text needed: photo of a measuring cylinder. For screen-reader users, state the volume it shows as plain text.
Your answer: 10 mL
